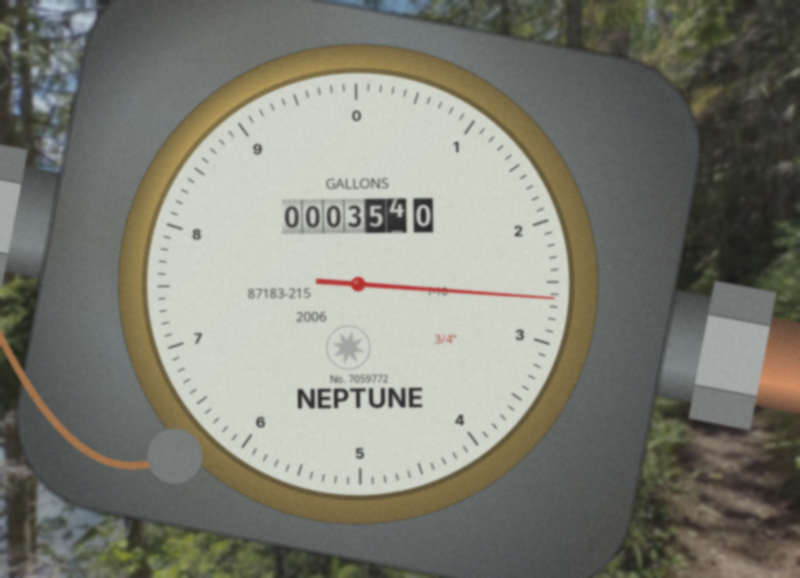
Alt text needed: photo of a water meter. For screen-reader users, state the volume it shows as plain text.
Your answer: 3542.6 gal
